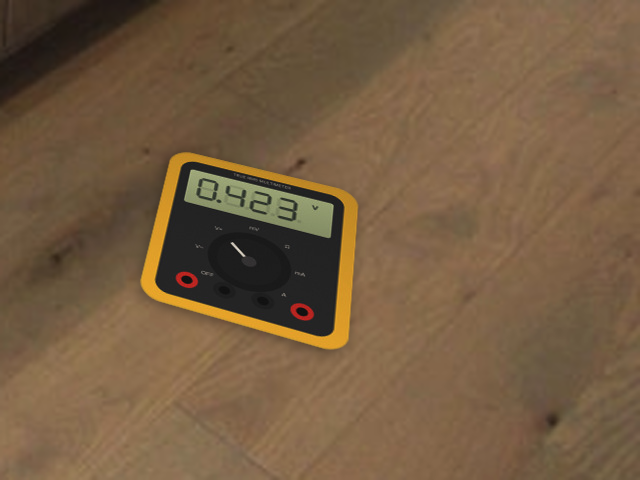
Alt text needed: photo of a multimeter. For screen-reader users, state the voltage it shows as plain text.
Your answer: 0.423 V
